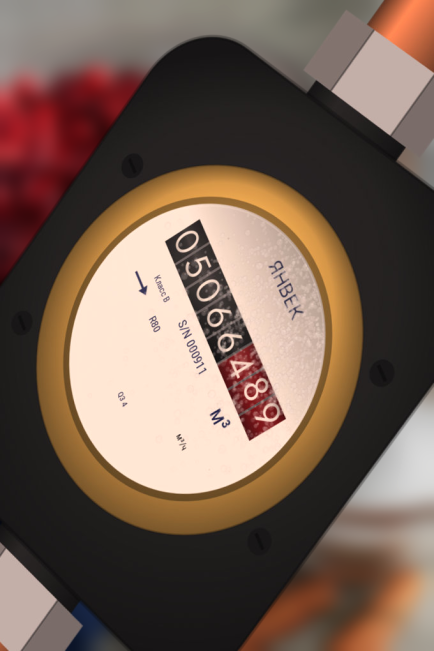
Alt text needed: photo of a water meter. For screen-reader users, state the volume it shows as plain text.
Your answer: 5066.489 m³
